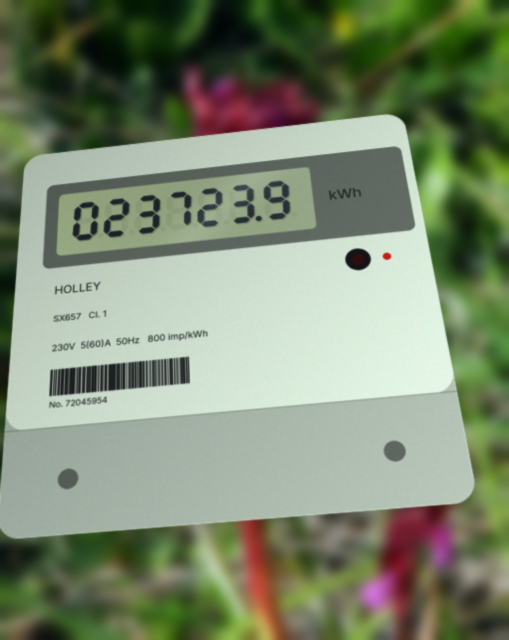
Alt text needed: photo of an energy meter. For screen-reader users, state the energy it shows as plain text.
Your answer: 23723.9 kWh
